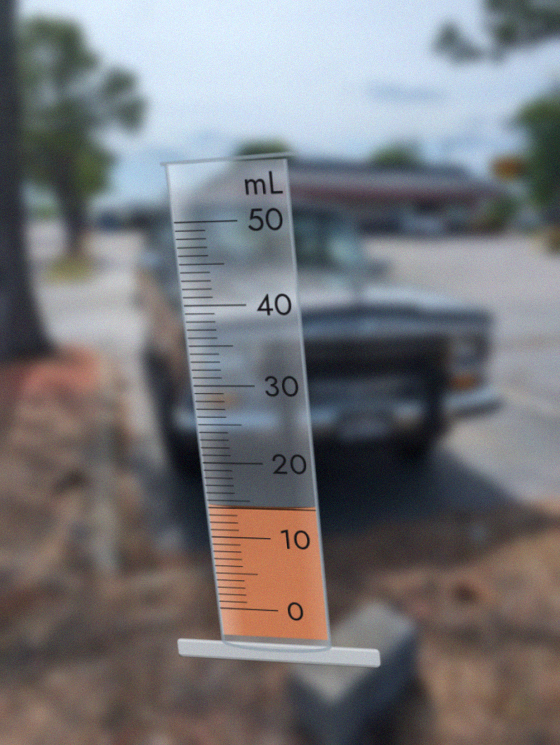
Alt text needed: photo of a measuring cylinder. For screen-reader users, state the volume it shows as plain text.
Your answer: 14 mL
